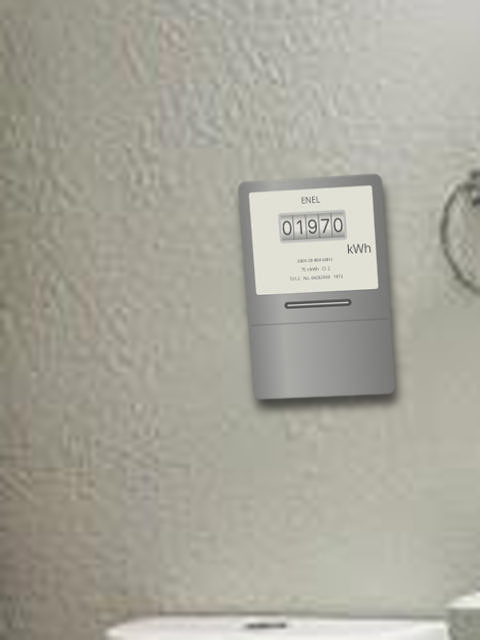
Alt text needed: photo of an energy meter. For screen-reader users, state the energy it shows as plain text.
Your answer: 1970 kWh
